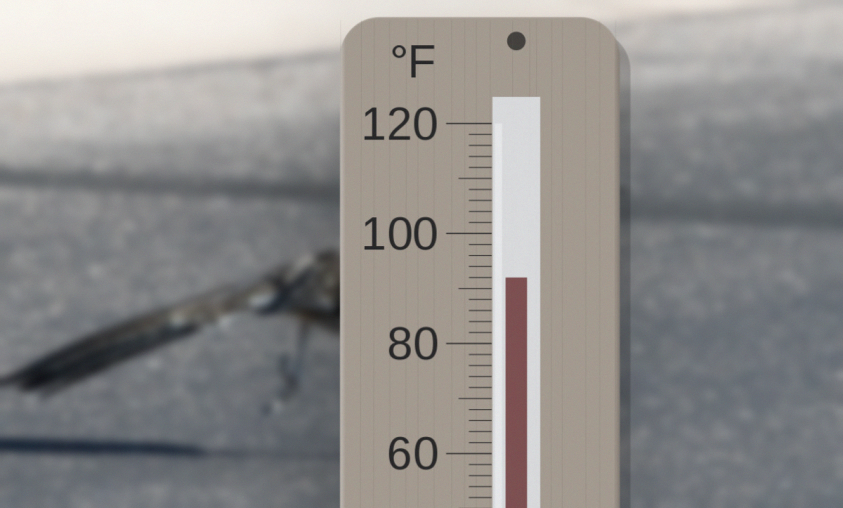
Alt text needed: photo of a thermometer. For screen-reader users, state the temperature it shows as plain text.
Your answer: 92 °F
